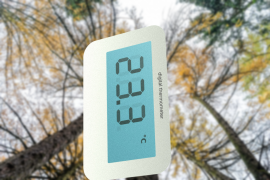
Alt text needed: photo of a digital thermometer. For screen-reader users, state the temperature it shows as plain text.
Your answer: 23.3 °C
